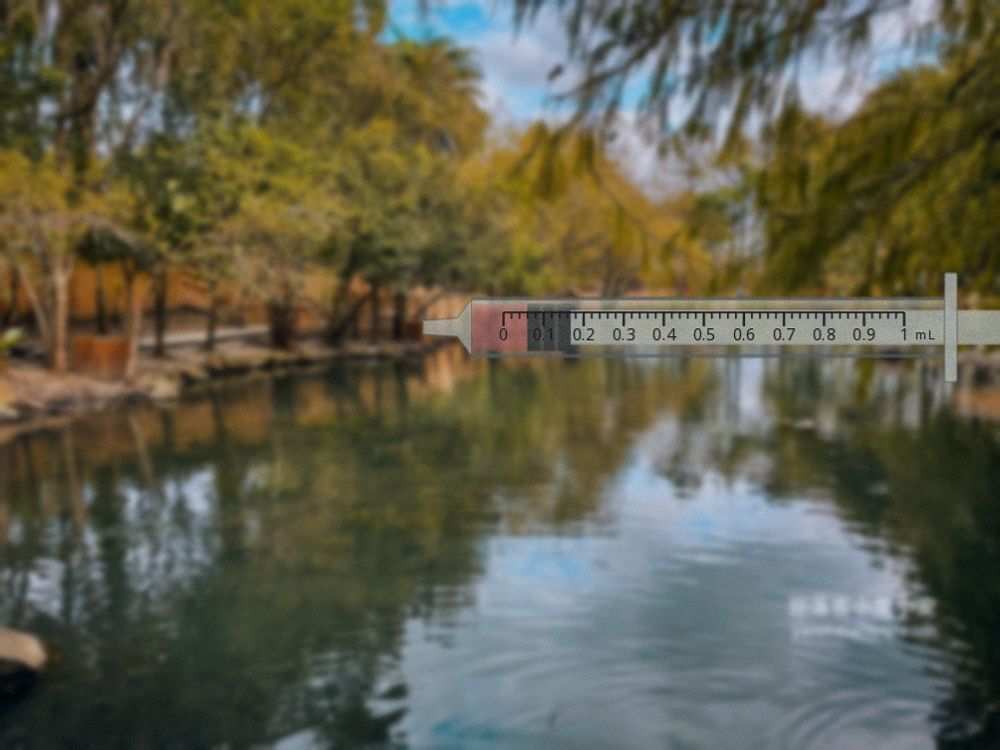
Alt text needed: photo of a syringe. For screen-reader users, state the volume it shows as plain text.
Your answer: 0.06 mL
